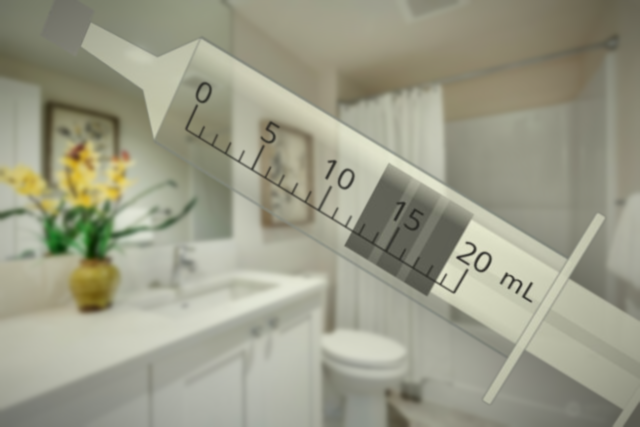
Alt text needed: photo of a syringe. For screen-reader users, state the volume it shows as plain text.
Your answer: 12.5 mL
